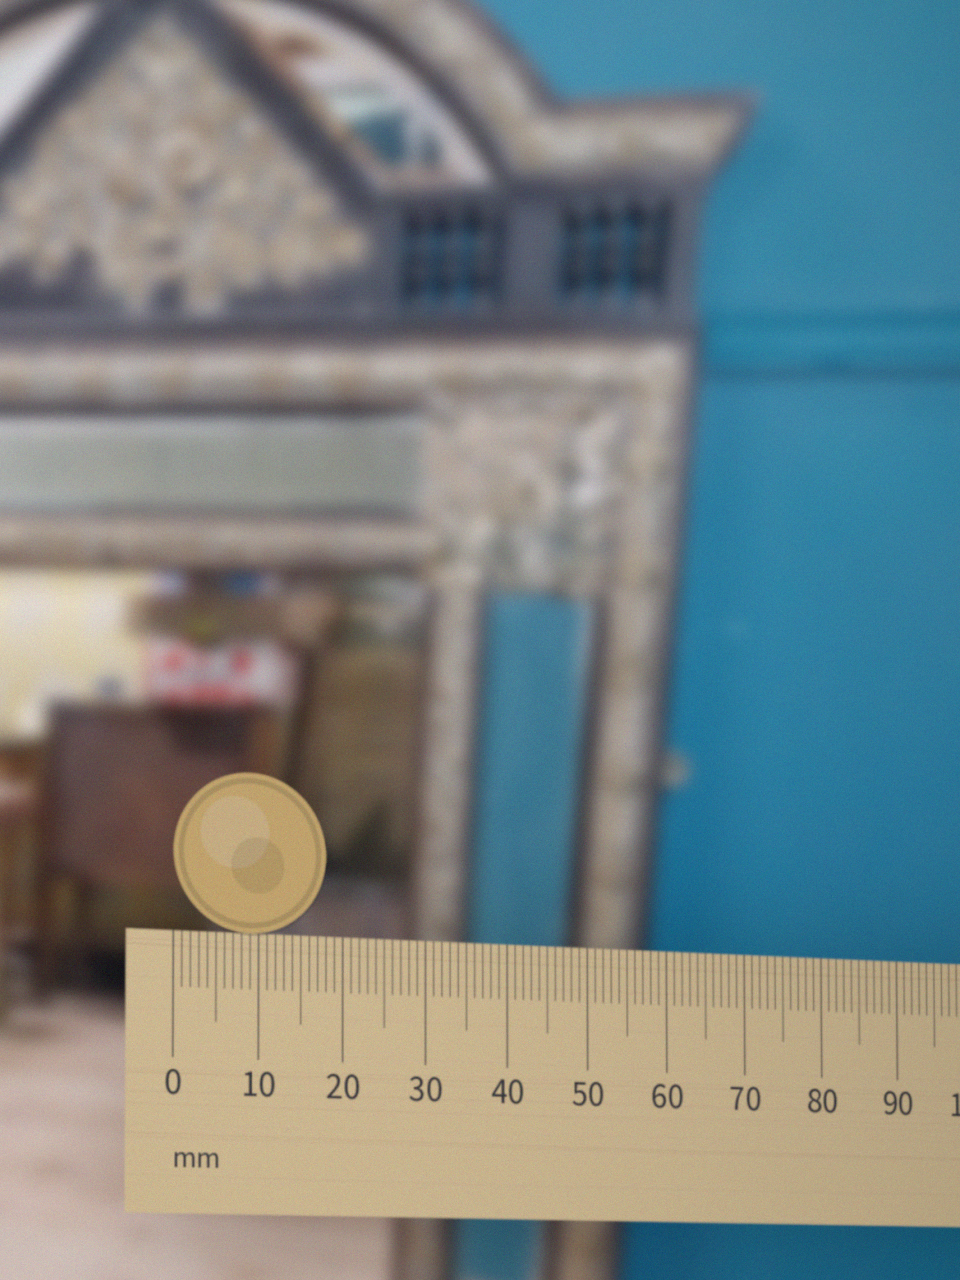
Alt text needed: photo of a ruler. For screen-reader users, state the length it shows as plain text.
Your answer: 18 mm
